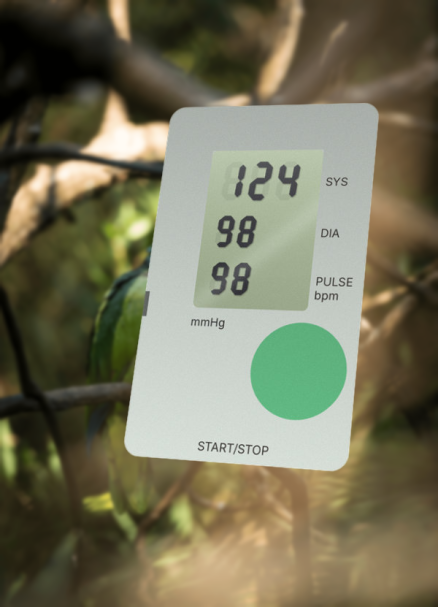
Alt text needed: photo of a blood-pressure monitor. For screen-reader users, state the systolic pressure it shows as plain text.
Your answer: 124 mmHg
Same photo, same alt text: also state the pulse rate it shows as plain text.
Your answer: 98 bpm
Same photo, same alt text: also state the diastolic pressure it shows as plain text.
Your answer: 98 mmHg
